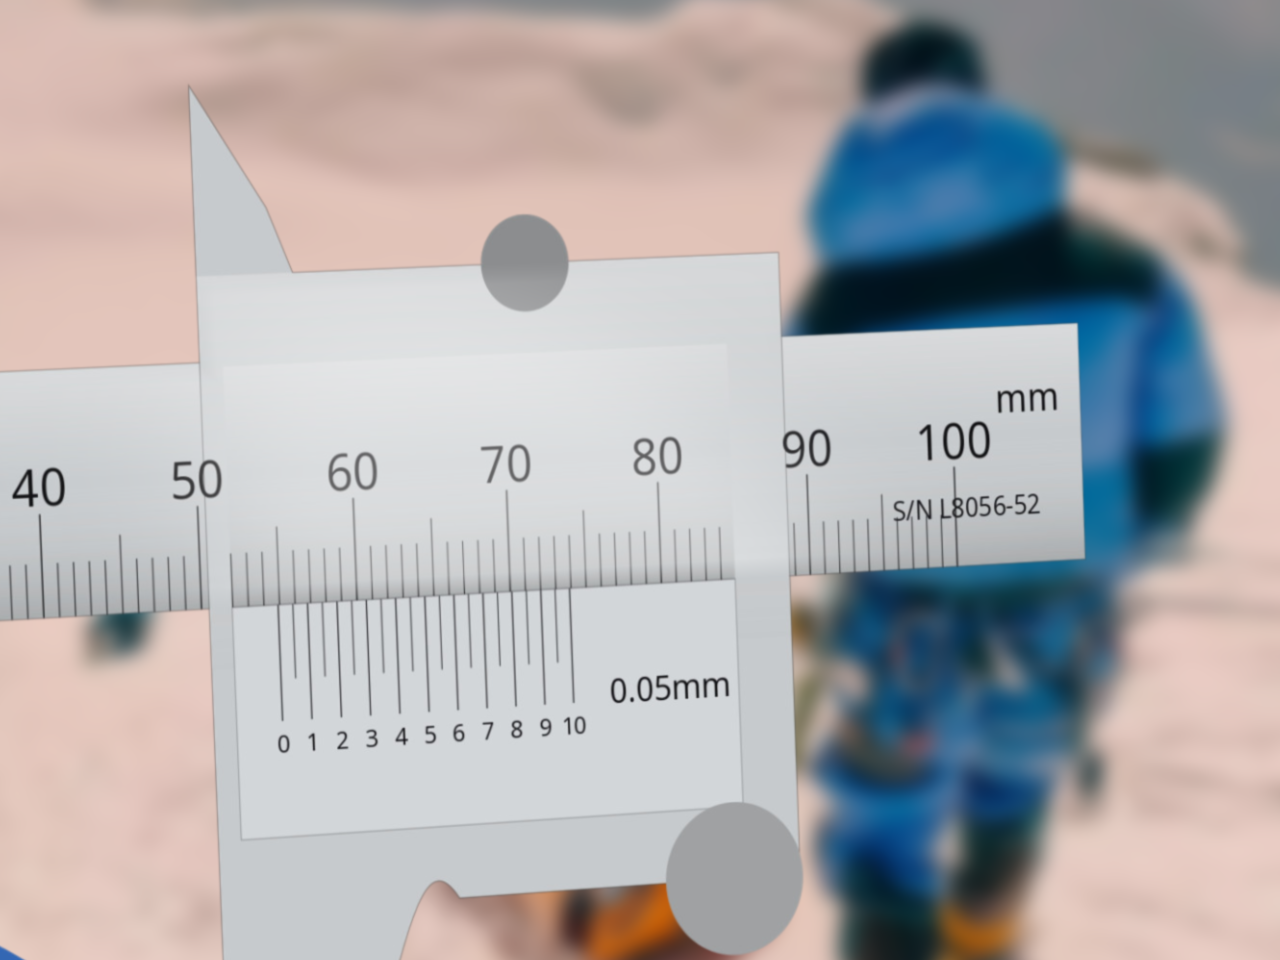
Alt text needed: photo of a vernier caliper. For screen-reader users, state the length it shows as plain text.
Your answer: 54.9 mm
